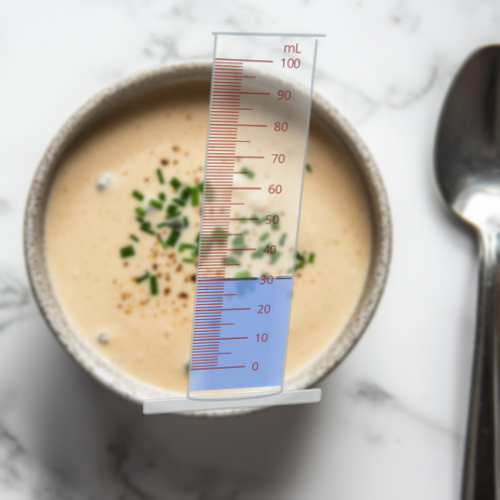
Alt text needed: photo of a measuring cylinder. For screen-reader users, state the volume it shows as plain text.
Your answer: 30 mL
